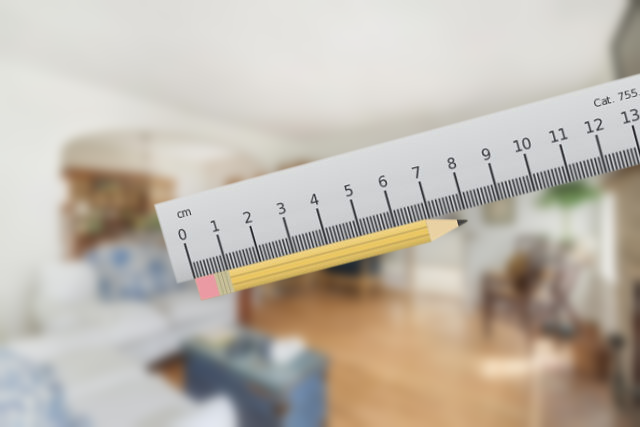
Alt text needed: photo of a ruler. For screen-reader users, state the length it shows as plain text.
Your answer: 8 cm
